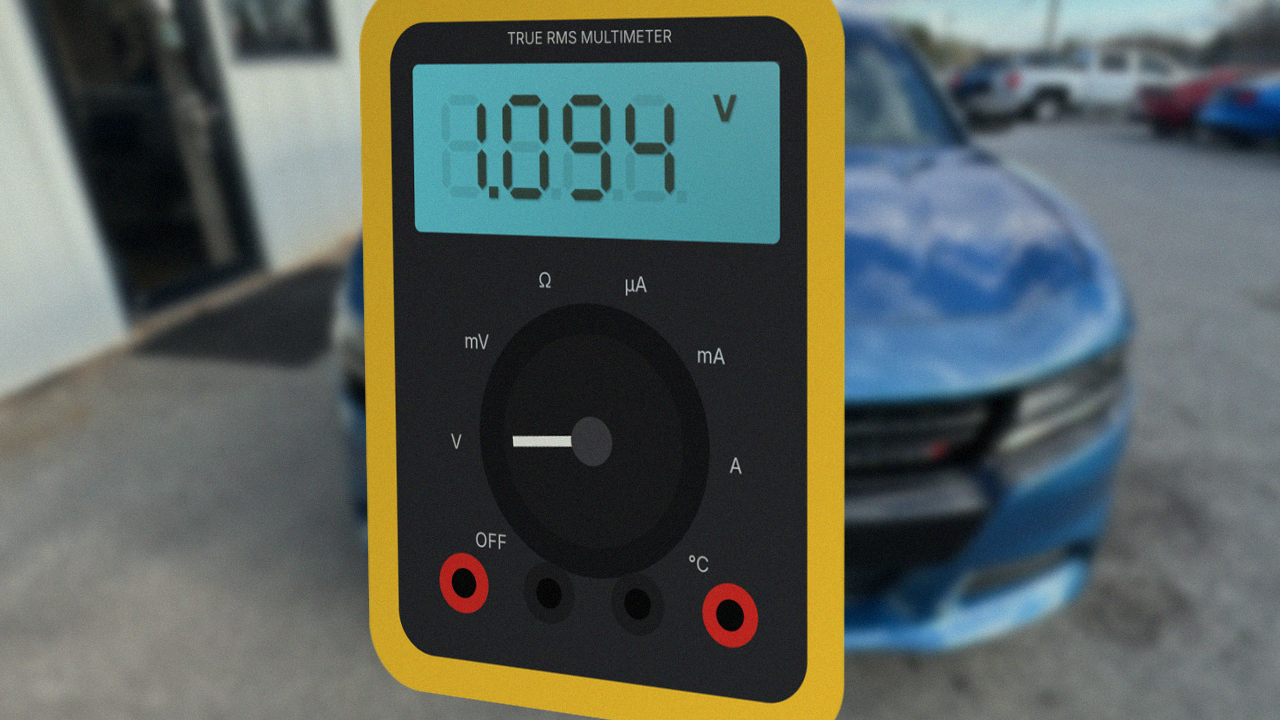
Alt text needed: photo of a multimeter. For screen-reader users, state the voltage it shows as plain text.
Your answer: 1.094 V
